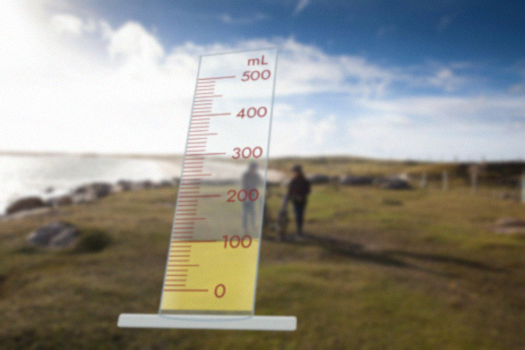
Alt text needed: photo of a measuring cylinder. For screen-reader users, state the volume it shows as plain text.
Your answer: 100 mL
